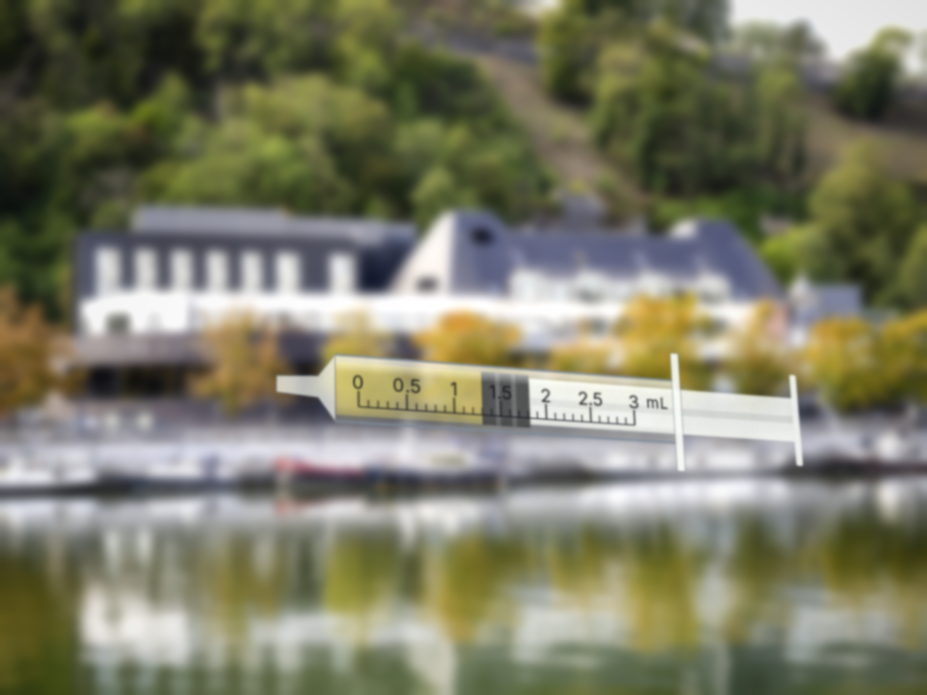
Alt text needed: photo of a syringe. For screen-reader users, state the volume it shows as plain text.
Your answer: 1.3 mL
